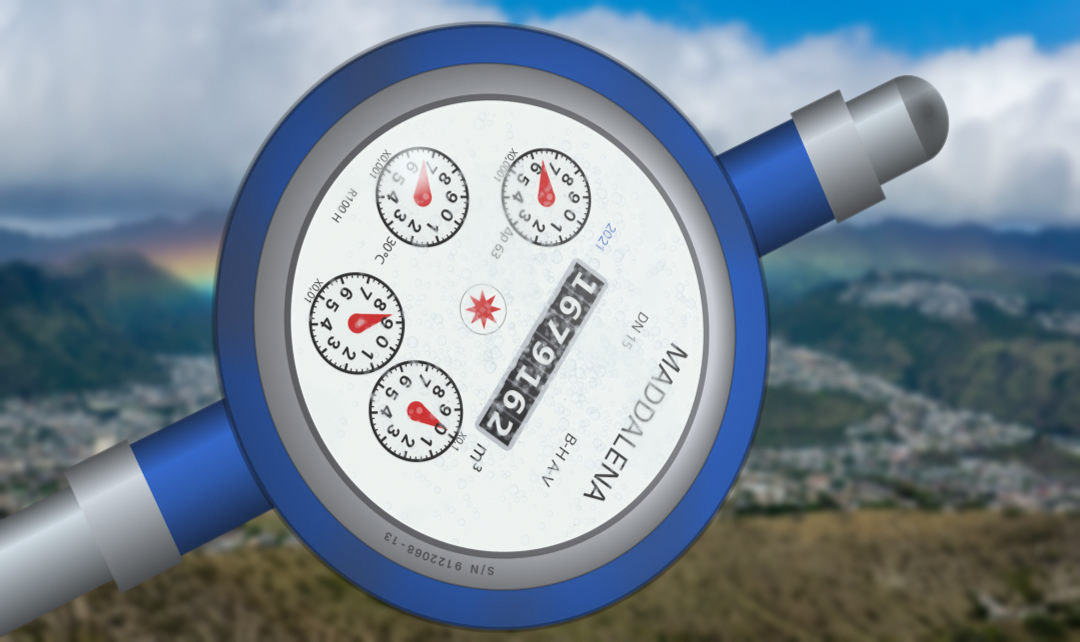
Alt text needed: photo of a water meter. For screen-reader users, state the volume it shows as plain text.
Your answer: 1679161.9866 m³
